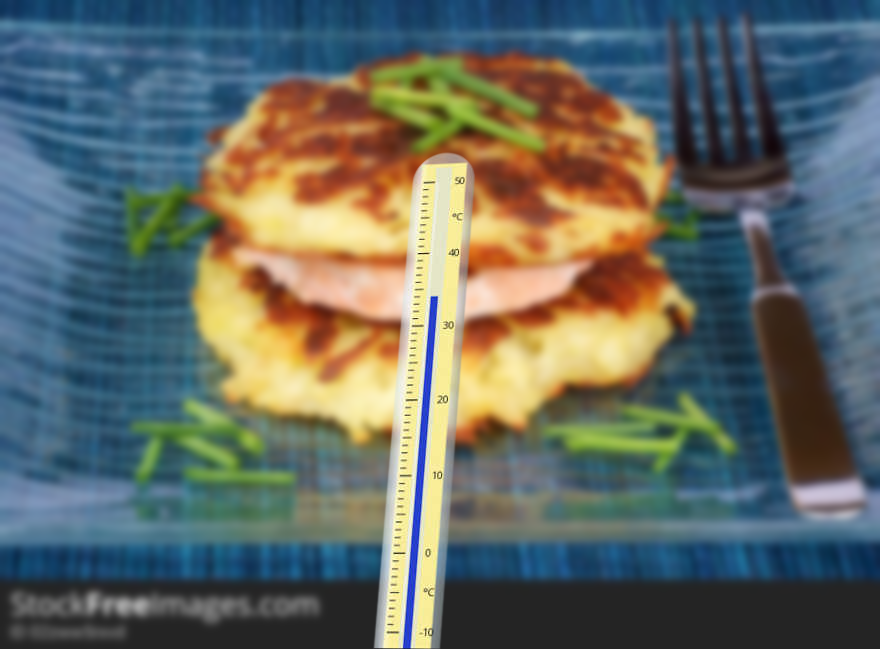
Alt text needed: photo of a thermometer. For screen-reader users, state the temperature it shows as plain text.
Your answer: 34 °C
